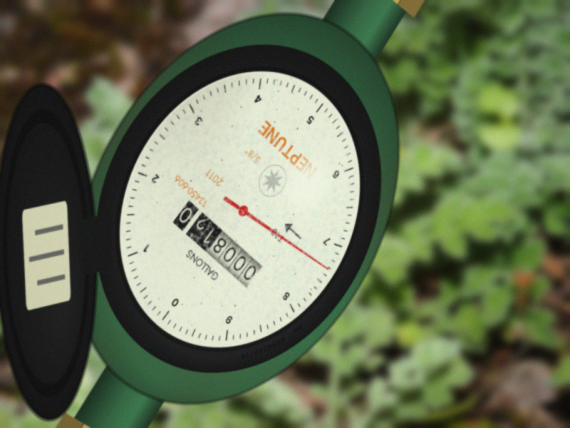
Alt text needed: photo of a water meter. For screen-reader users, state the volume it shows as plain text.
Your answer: 8117.3 gal
